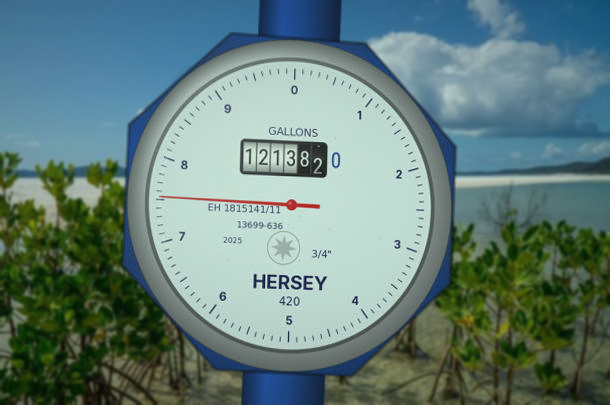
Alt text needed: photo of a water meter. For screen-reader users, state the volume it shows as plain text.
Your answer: 1213817.5 gal
